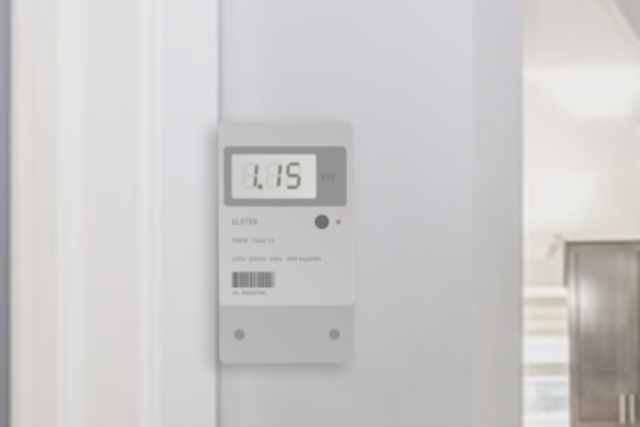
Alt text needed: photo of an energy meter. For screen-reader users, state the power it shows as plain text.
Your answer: 1.15 kW
